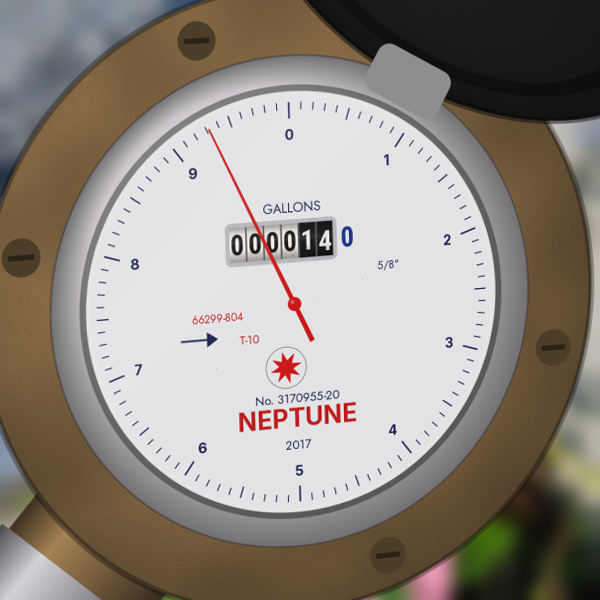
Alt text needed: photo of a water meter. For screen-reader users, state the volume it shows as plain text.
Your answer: 139.3 gal
